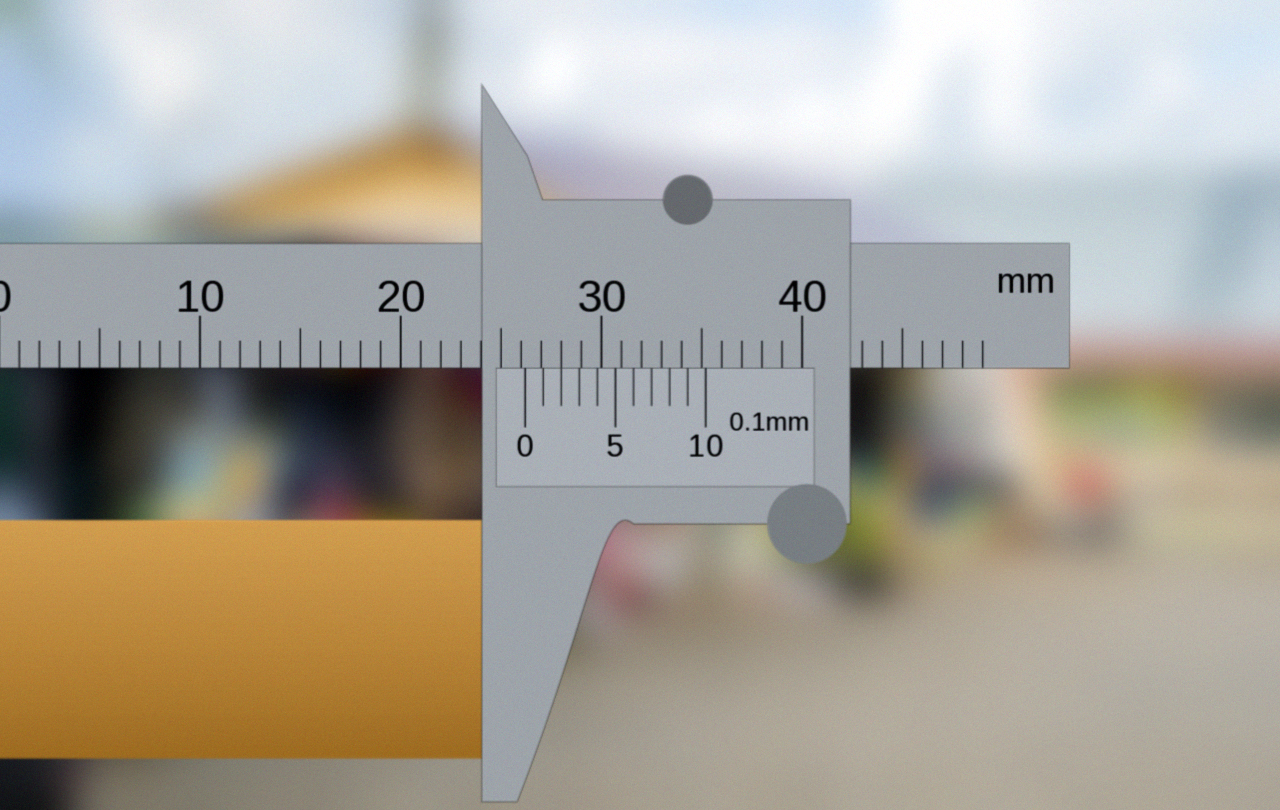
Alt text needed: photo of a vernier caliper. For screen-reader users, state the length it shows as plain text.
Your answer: 26.2 mm
